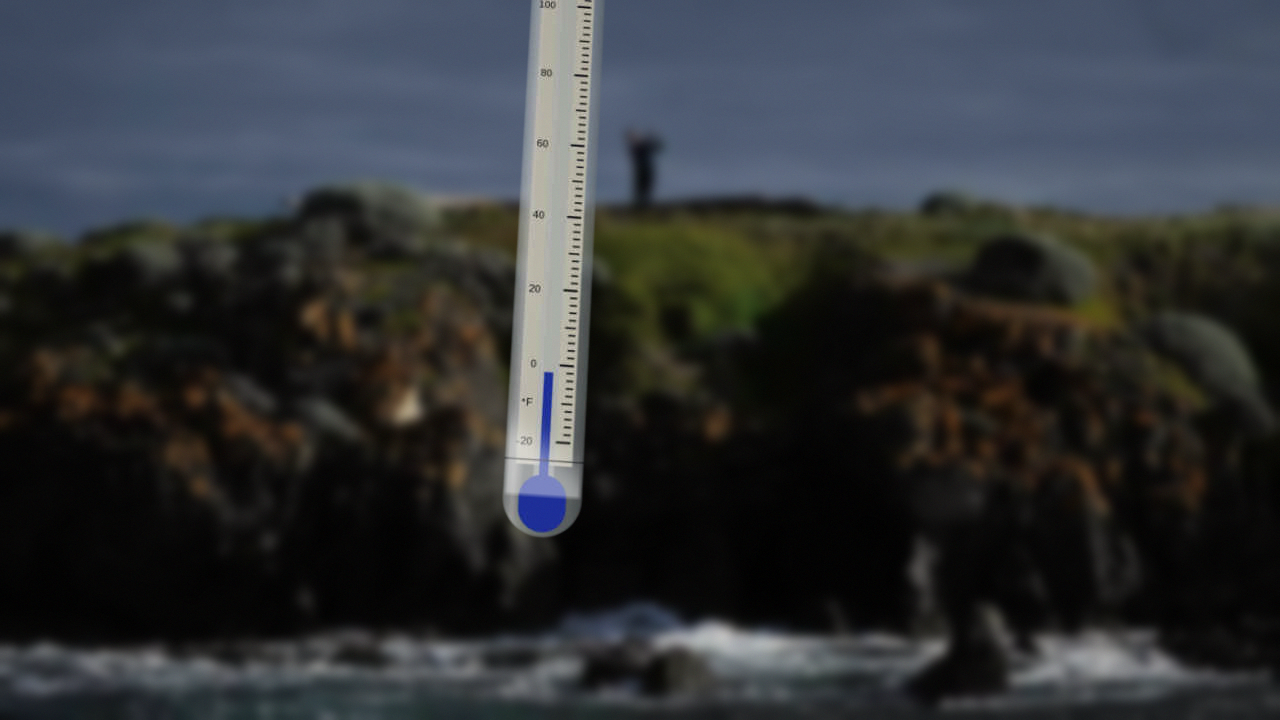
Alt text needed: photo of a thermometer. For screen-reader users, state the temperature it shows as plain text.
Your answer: -2 °F
